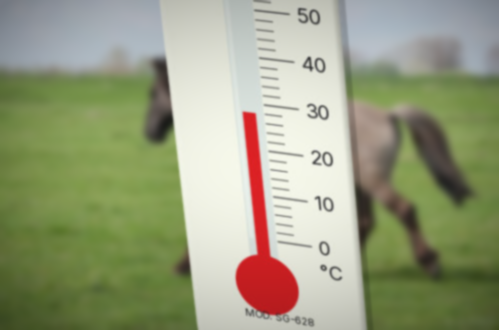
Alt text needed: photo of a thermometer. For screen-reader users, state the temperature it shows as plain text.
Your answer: 28 °C
